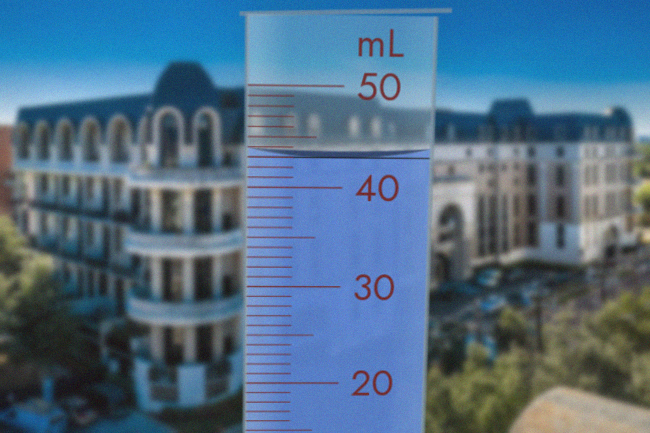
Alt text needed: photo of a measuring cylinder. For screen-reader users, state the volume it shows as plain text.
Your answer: 43 mL
